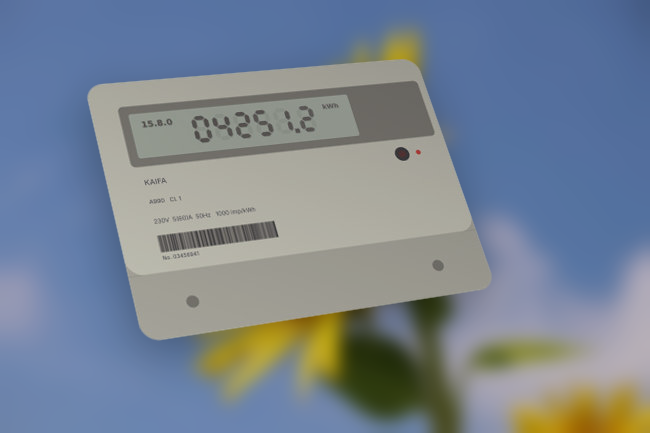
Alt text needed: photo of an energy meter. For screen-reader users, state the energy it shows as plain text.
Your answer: 4251.2 kWh
